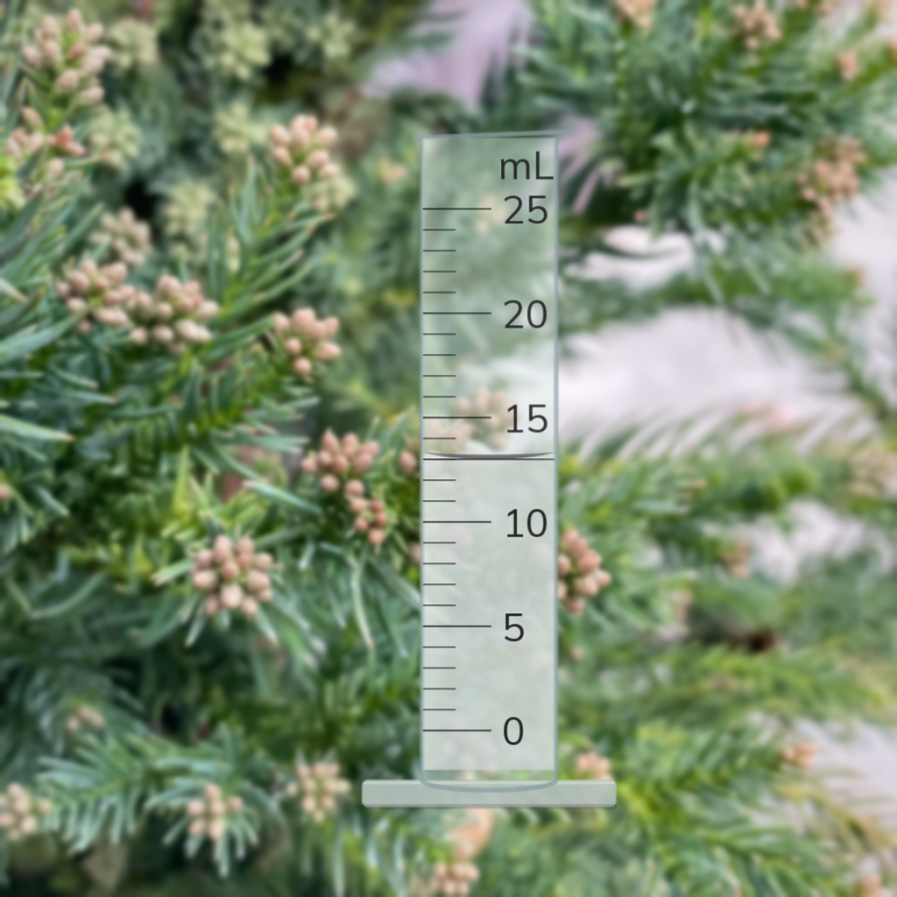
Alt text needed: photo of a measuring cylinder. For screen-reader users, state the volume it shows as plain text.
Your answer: 13 mL
